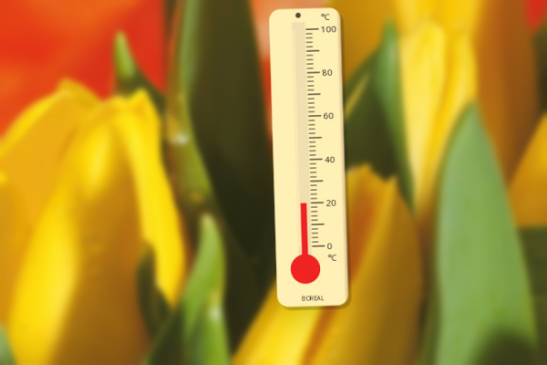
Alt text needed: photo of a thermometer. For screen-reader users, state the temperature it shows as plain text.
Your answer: 20 °C
